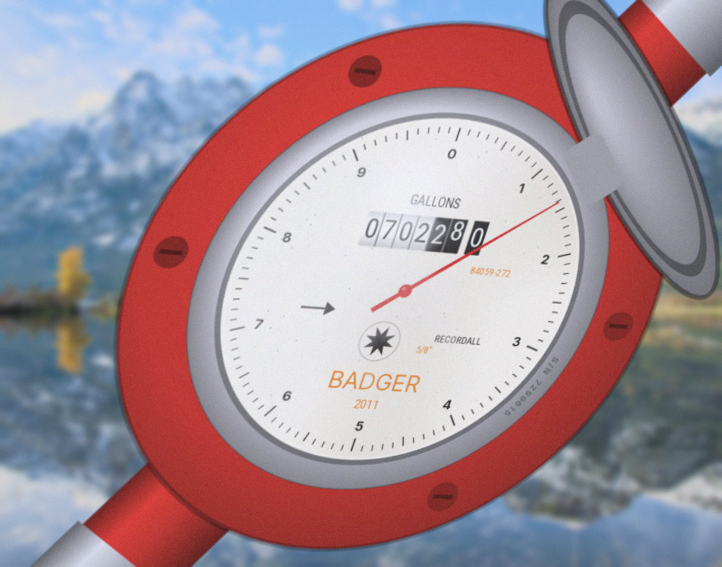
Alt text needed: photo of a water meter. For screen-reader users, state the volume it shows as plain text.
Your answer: 702281.4 gal
